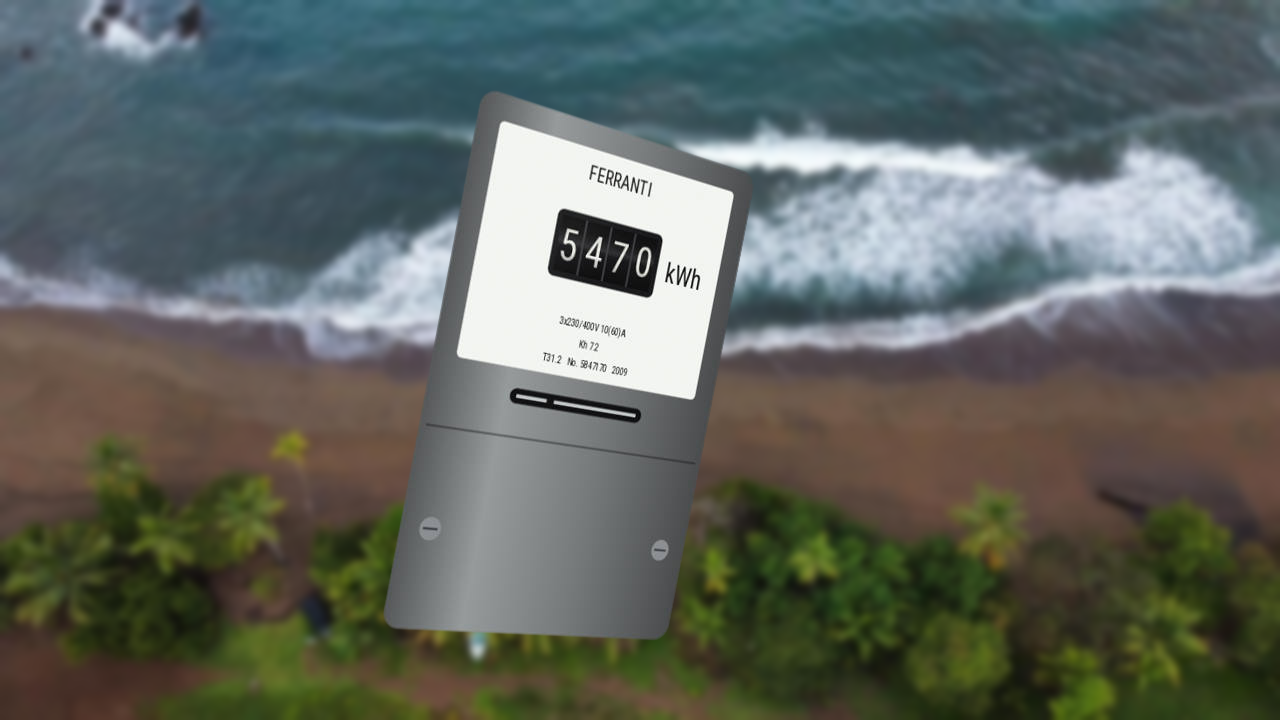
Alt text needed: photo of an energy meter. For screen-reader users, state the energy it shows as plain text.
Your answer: 5470 kWh
